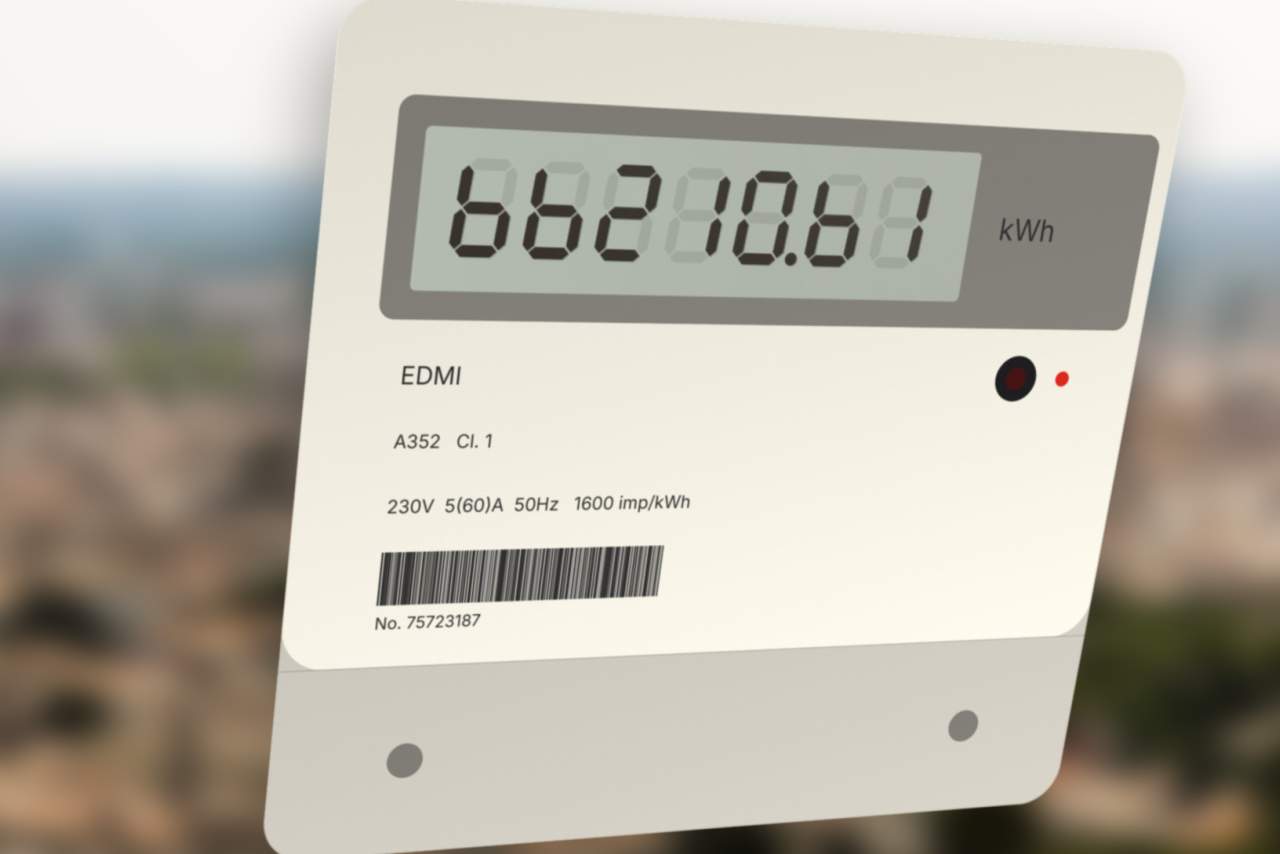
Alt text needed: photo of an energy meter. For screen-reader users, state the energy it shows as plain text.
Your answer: 66210.61 kWh
